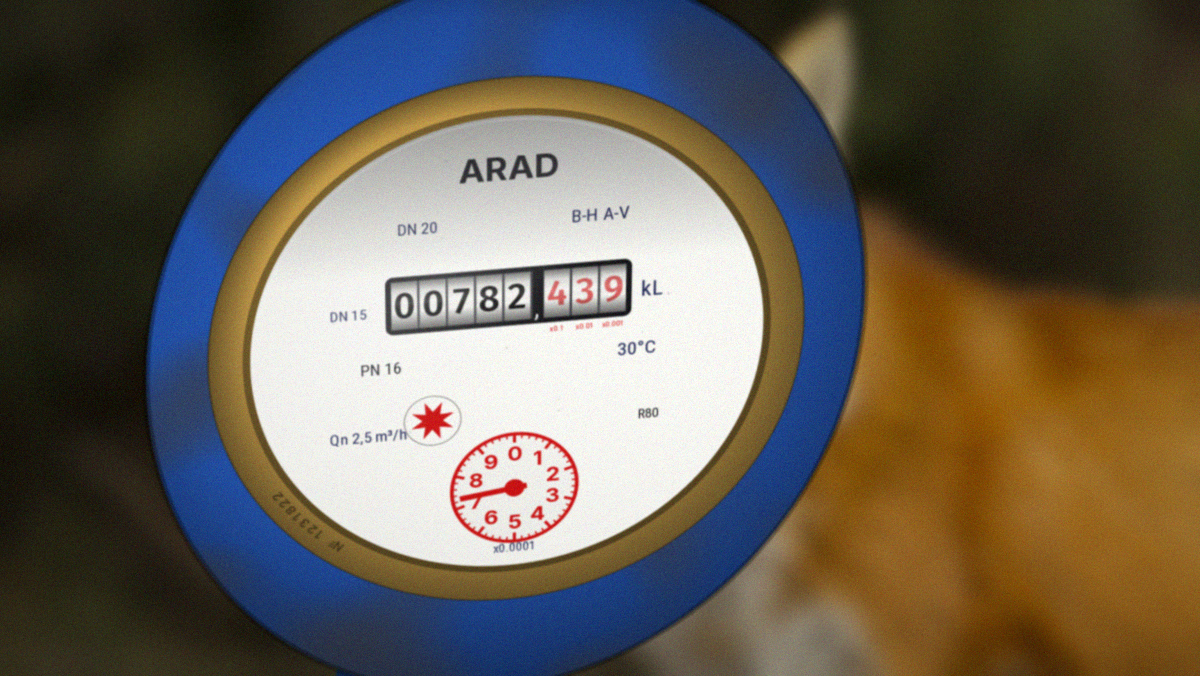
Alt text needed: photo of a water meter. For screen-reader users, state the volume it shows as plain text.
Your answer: 782.4397 kL
